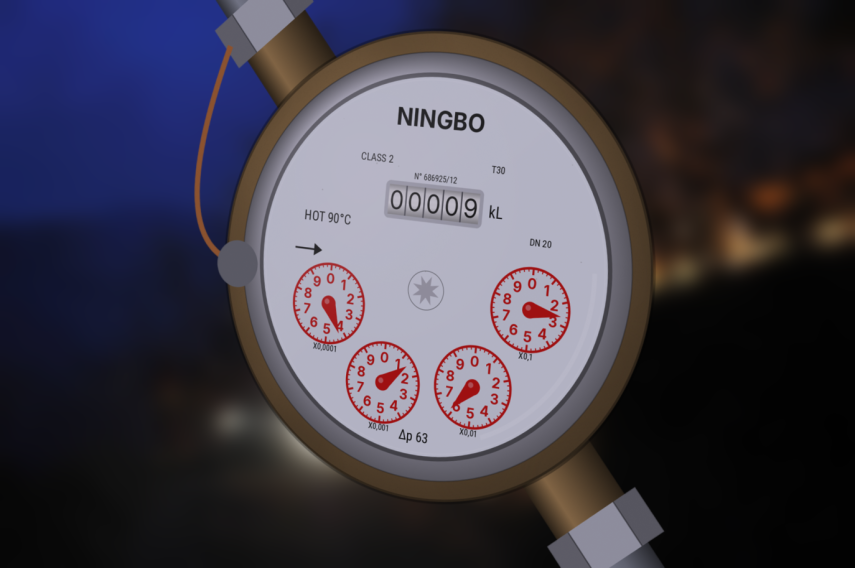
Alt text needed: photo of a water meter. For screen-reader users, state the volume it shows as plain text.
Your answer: 9.2614 kL
